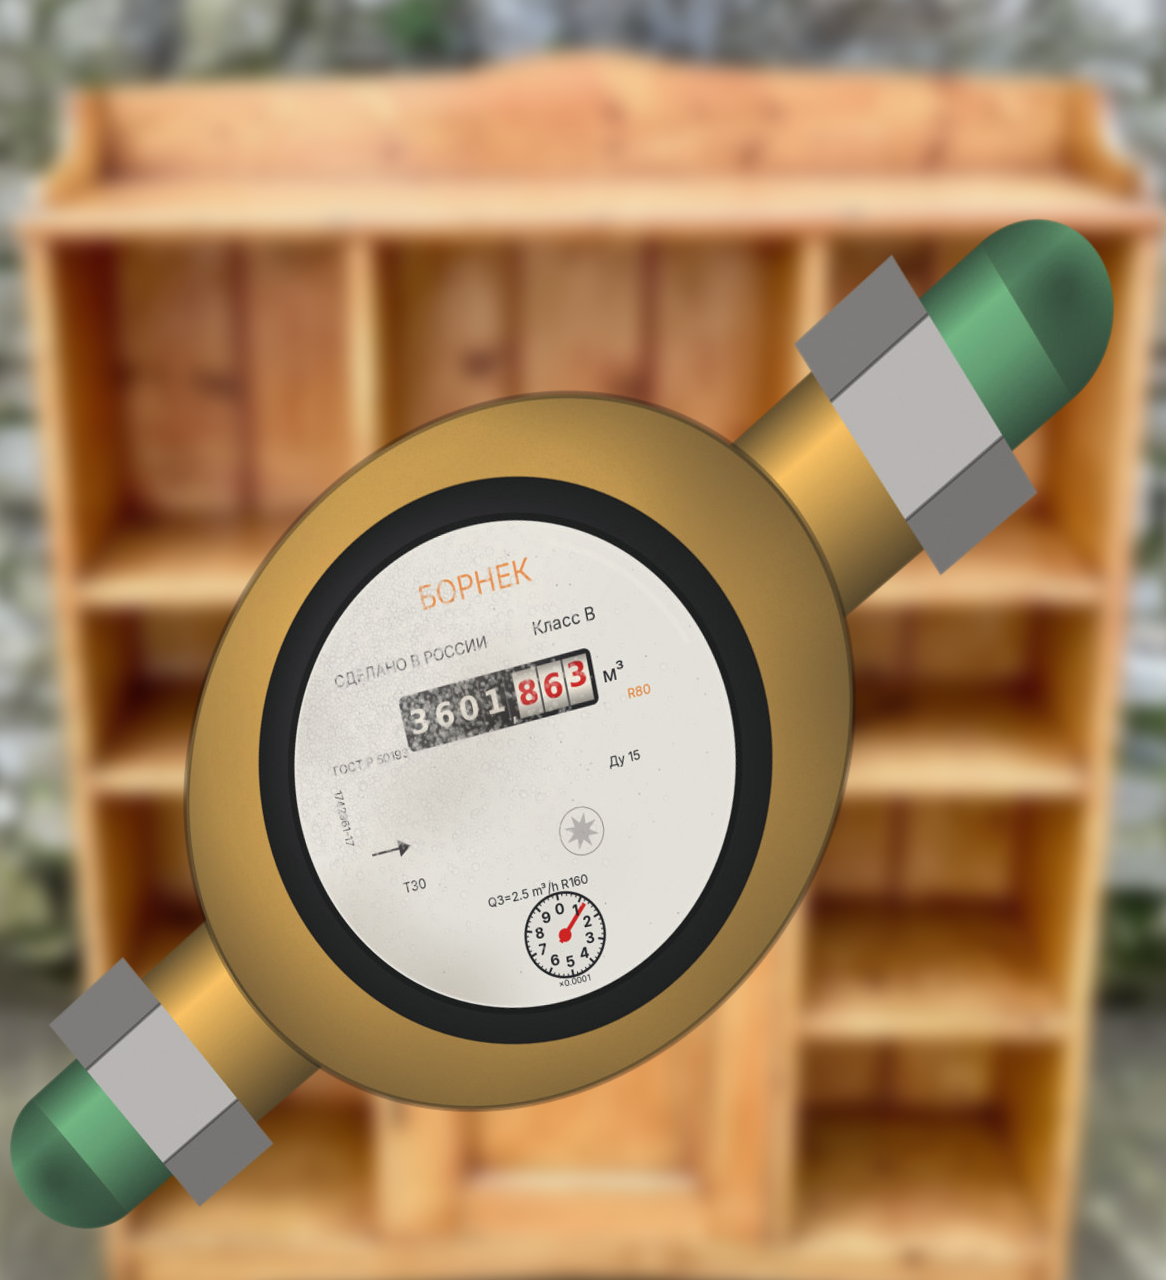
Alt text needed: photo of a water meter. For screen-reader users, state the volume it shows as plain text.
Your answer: 3601.8631 m³
